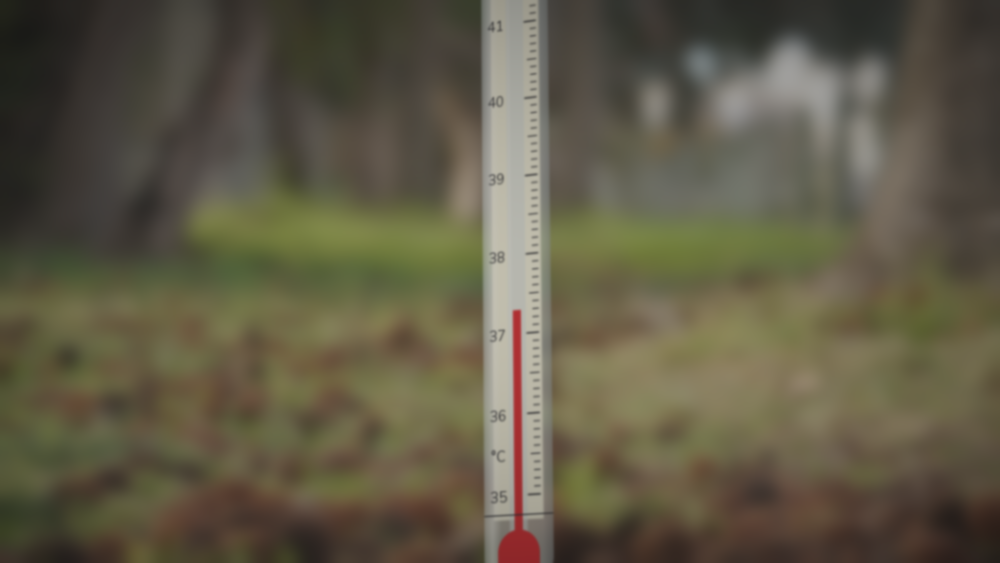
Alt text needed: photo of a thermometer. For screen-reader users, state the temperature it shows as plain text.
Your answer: 37.3 °C
